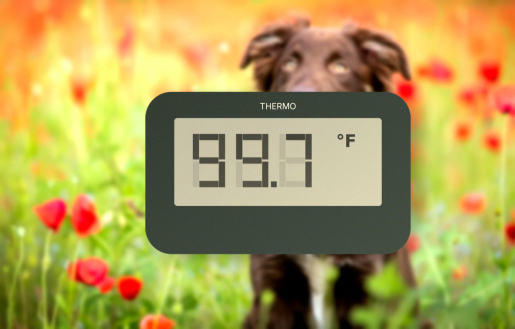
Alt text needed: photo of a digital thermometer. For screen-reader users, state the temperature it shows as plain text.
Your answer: 99.7 °F
